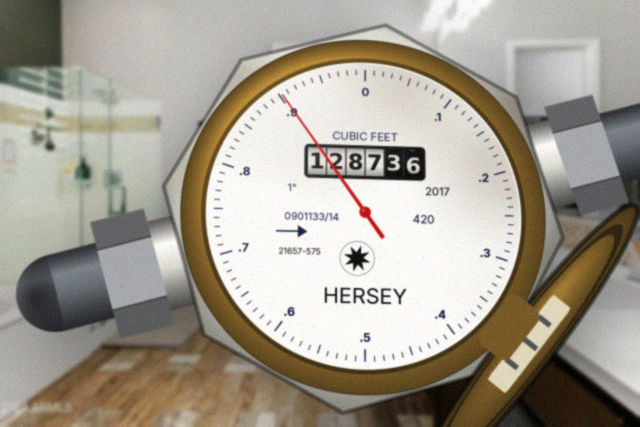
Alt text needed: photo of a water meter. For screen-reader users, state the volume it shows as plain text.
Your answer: 128735.90 ft³
